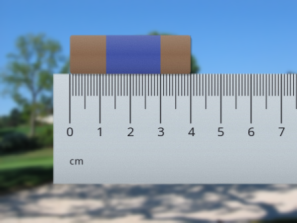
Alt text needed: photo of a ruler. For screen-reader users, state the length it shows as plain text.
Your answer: 4 cm
